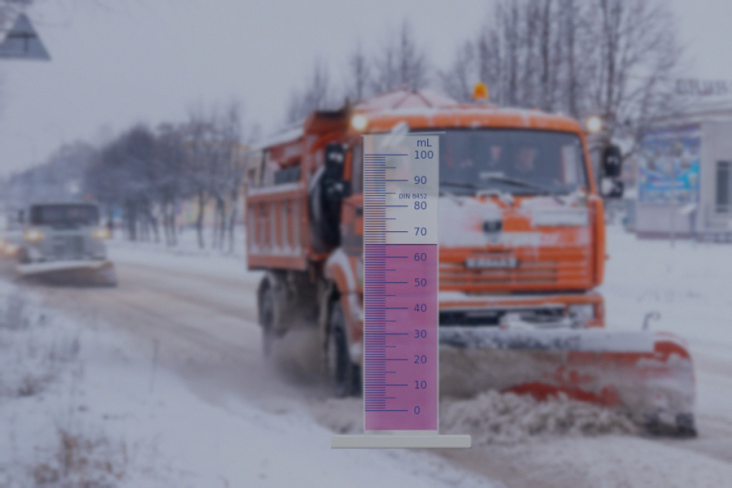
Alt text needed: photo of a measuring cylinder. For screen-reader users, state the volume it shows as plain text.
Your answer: 65 mL
